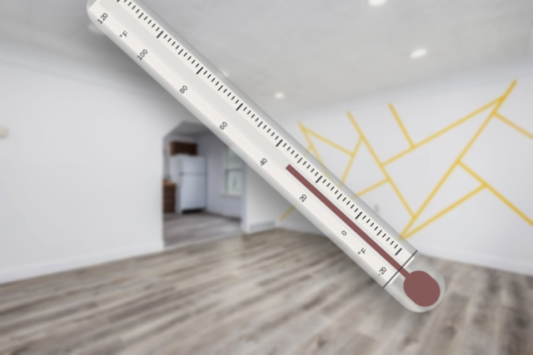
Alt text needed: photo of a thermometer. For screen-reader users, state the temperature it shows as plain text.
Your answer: 32 °F
